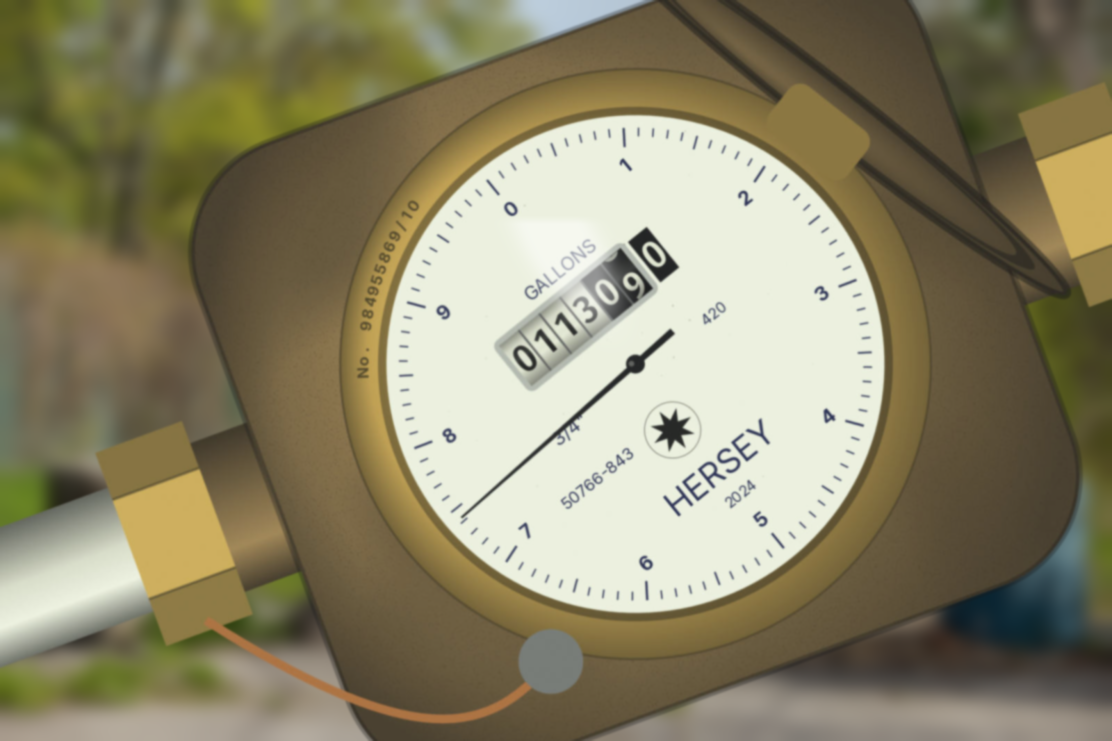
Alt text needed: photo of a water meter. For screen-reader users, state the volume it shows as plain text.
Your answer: 113087.4 gal
